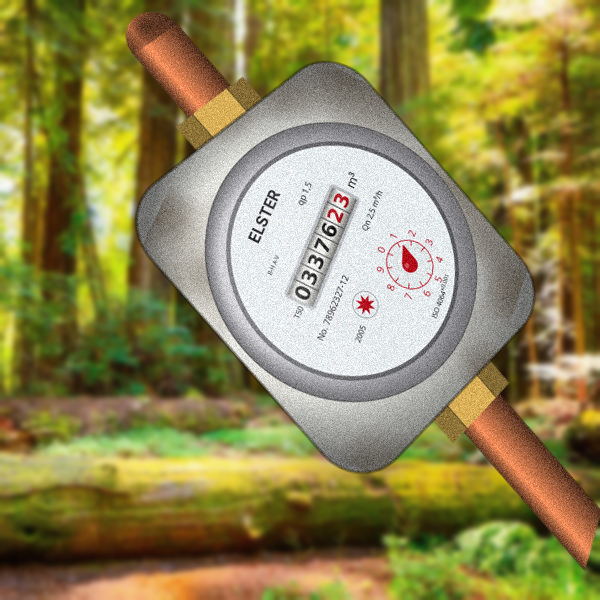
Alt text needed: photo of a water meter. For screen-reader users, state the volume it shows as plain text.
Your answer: 3376.231 m³
